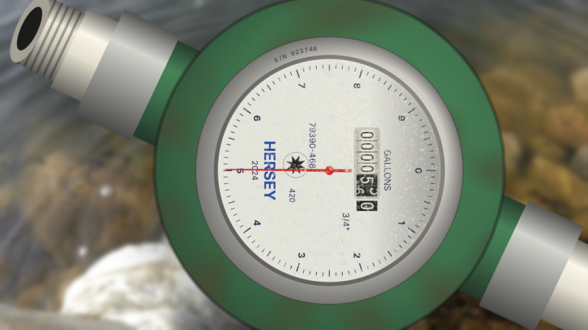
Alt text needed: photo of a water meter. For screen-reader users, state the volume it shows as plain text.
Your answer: 555.0 gal
